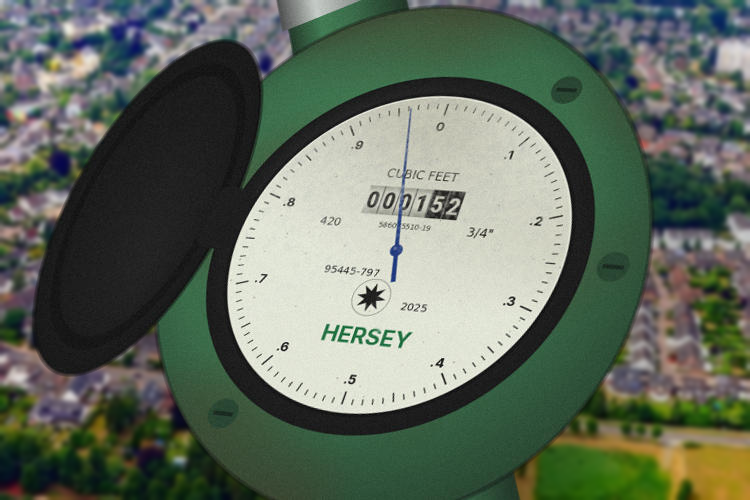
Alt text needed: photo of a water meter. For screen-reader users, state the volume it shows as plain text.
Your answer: 151.96 ft³
